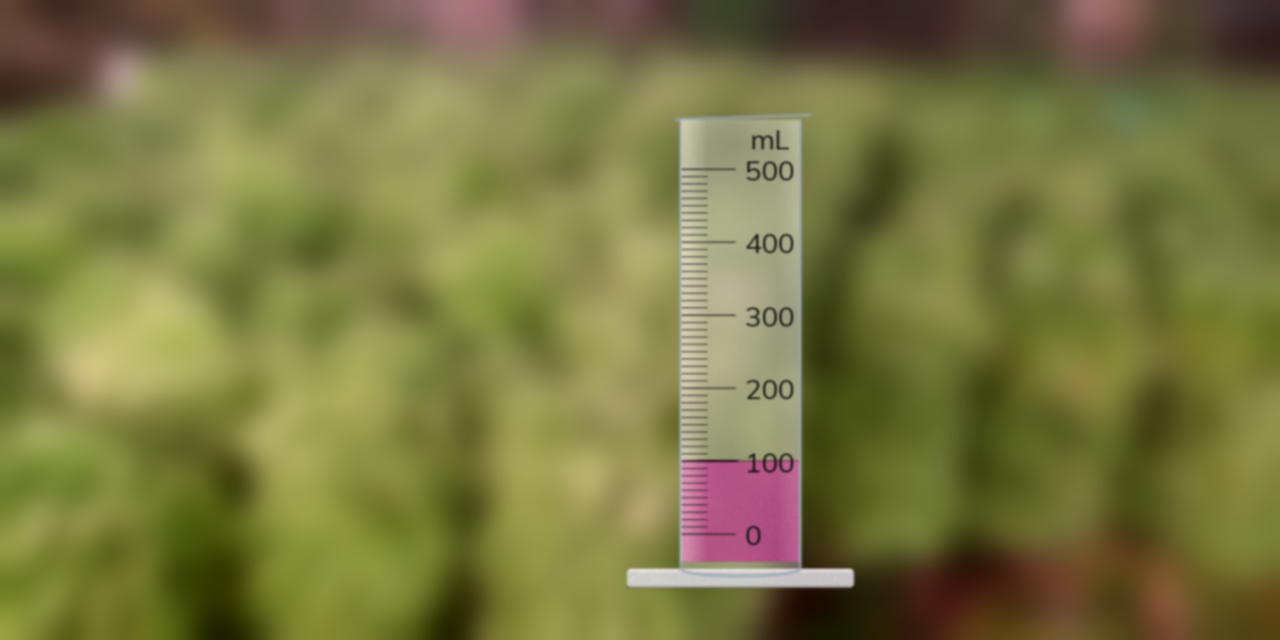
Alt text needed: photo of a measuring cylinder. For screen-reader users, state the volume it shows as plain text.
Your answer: 100 mL
